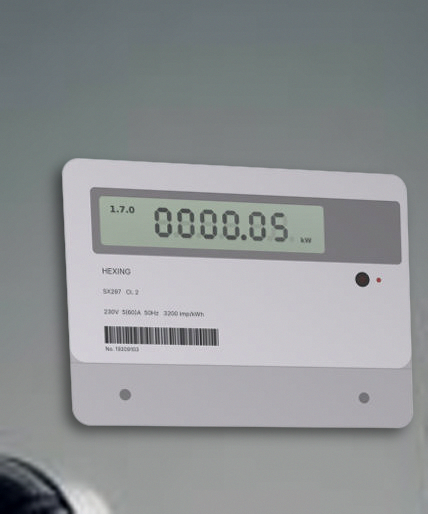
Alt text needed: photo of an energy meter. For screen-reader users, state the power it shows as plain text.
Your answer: 0.05 kW
